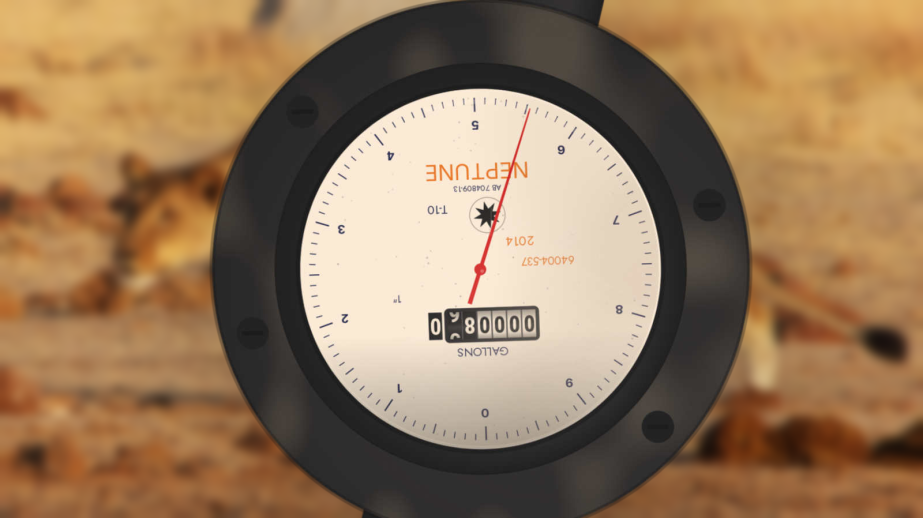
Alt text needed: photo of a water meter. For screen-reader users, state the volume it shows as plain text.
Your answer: 855.5 gal
